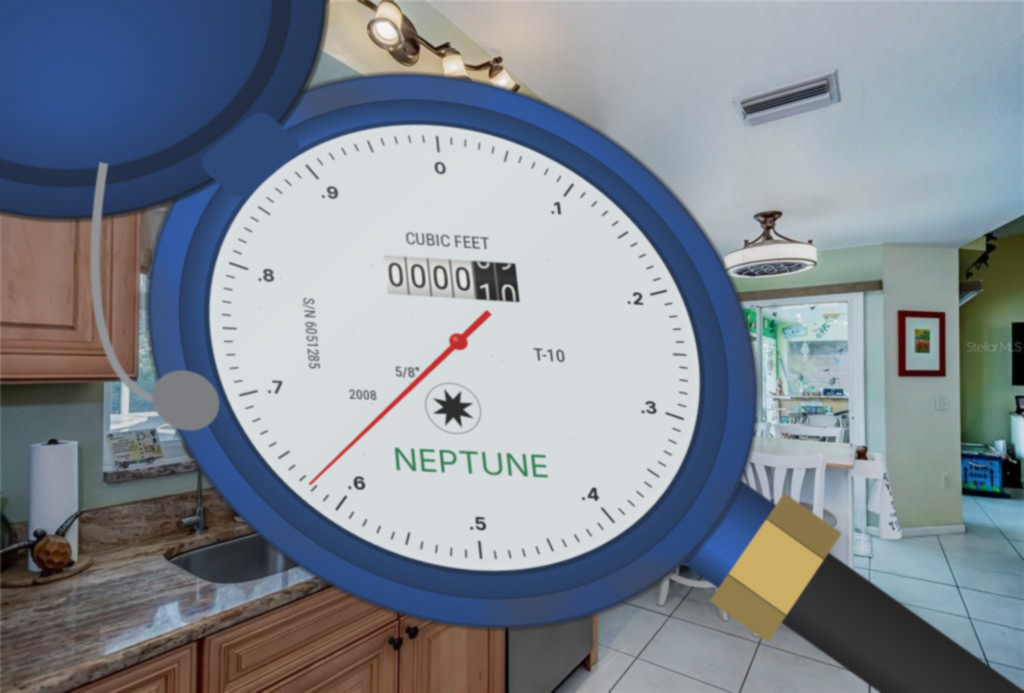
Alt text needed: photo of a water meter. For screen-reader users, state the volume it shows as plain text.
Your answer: 9.62 ft³
